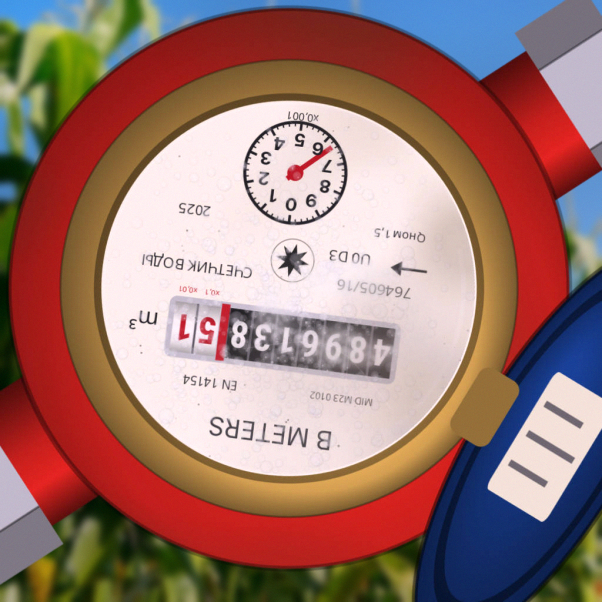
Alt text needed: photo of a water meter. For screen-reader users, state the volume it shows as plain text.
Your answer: 4896138.516 m³
